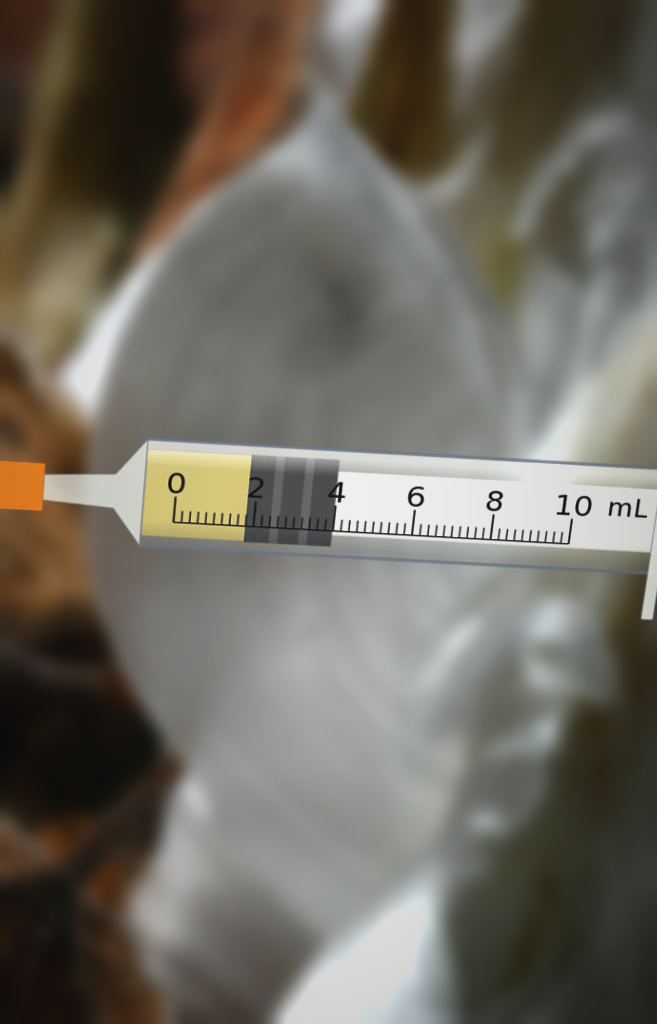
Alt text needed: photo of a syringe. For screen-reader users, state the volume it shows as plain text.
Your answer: 1.8 mL
